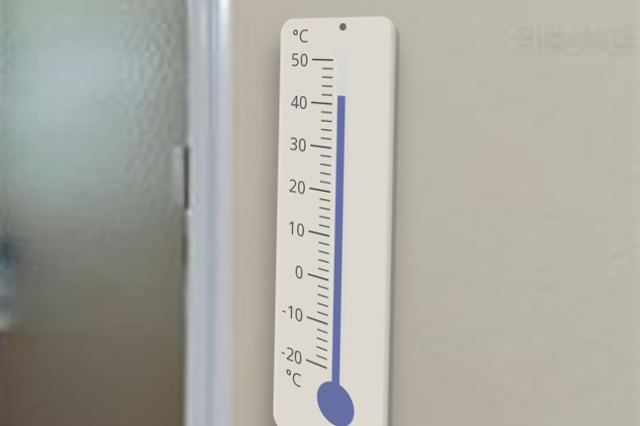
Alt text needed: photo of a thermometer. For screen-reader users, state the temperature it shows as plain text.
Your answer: 42 °C
